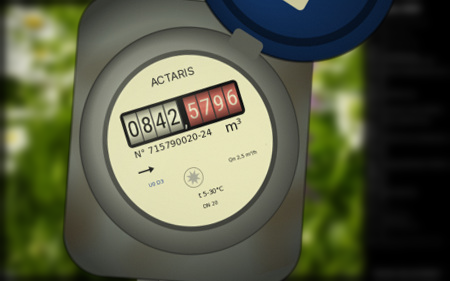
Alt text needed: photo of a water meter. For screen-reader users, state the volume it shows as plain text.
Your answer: 842.5796 m³
